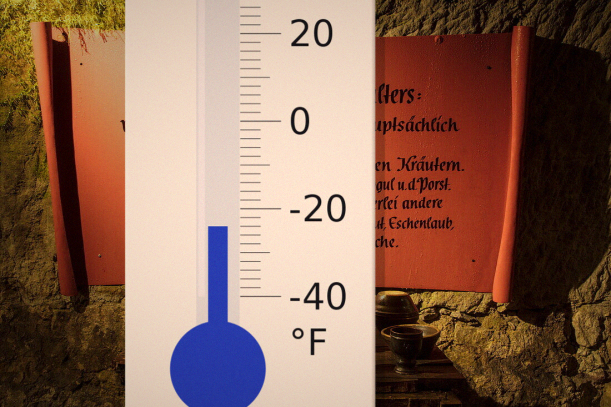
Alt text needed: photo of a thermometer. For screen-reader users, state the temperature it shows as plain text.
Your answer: -24 °F
